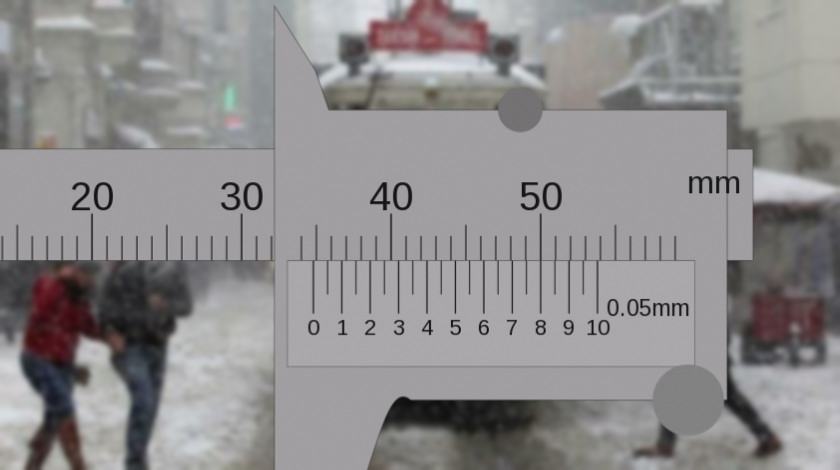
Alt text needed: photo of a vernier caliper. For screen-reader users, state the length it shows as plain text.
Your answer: 34.8 mm
